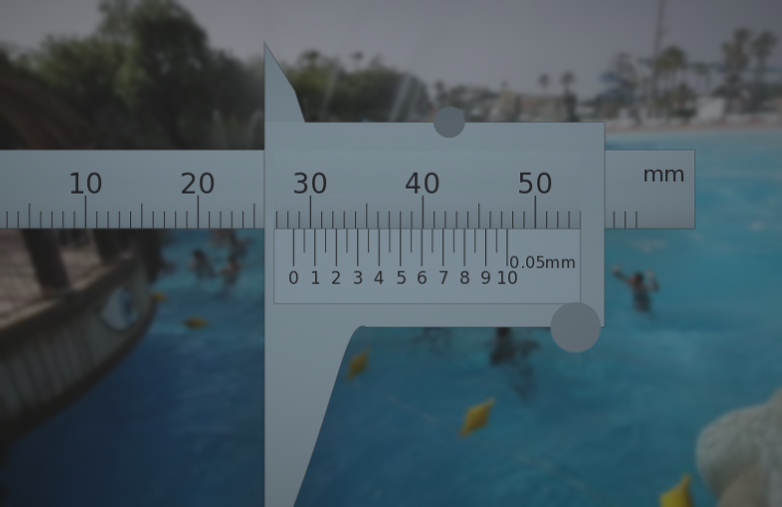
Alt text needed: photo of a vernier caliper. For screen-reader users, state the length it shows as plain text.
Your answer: 28.5 mm
